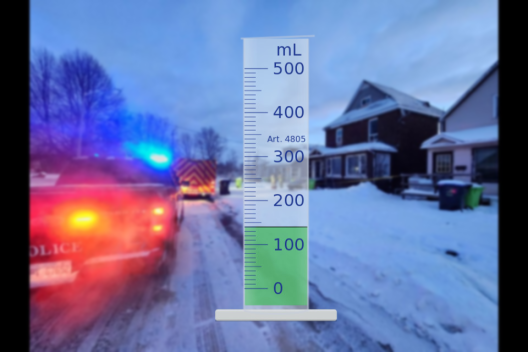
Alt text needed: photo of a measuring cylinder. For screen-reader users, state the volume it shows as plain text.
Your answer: 140 mL
